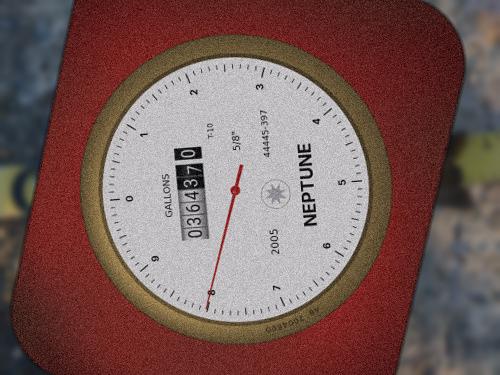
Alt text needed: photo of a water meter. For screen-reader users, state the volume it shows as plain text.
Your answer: 364368.0 gal
